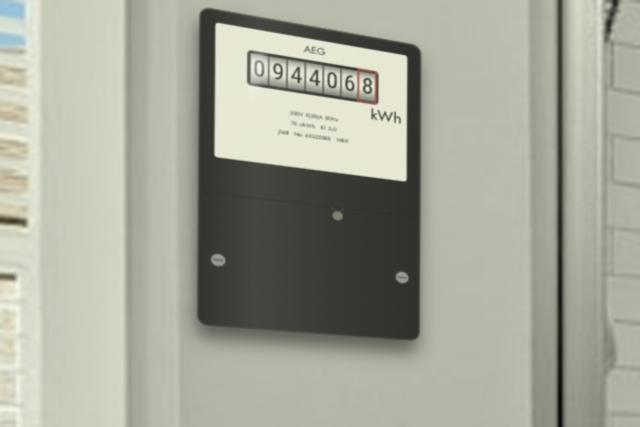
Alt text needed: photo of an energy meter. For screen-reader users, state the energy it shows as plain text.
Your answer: 94406.8 kWh
